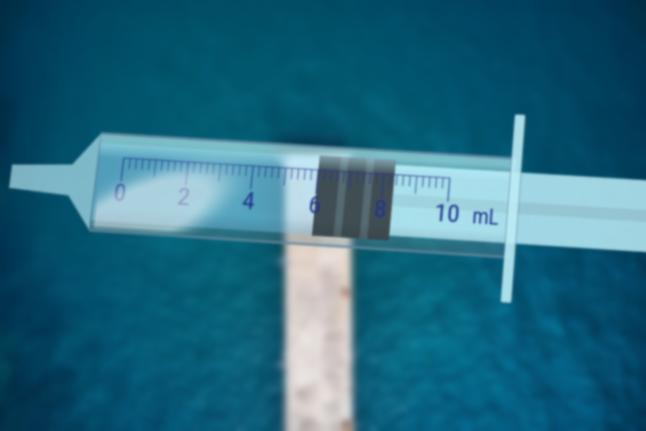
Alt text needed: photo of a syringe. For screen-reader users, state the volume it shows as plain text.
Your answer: 6 mL
